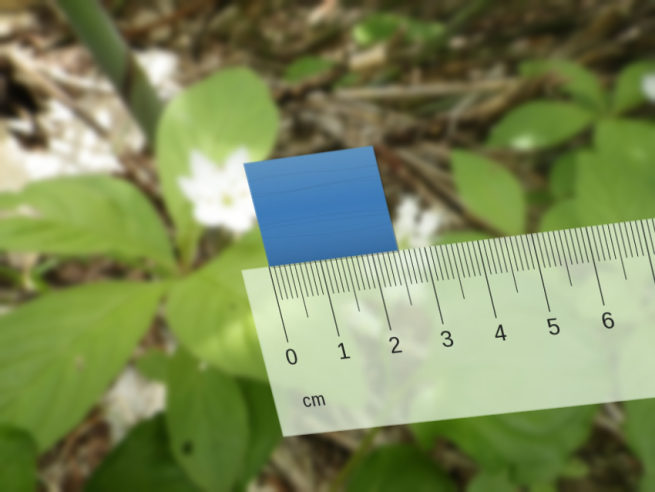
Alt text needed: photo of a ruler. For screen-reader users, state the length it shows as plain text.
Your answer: 2.5 cm
